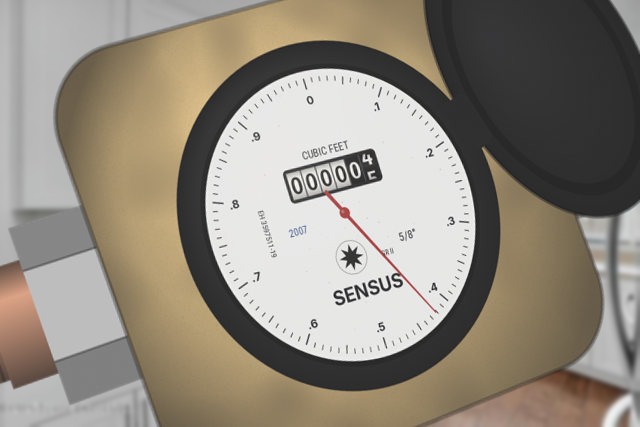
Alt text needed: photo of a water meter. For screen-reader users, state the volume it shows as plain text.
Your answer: 4.42 ft³
